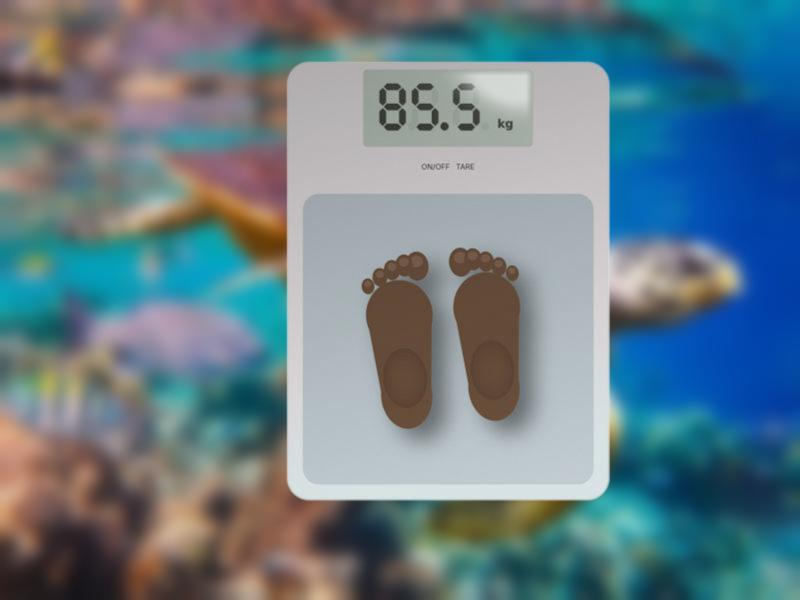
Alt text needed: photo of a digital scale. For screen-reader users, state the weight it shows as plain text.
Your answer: 85.5 kg
